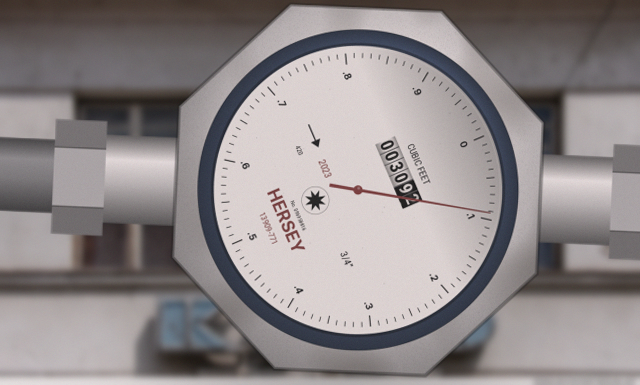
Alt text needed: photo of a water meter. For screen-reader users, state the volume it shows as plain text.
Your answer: 3092.09 ft³
